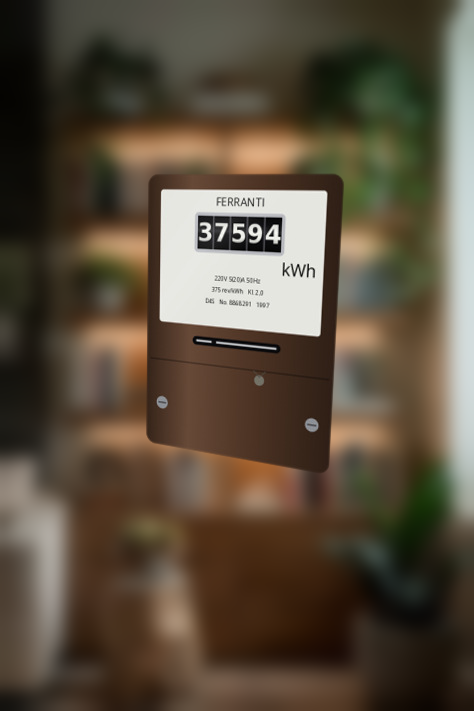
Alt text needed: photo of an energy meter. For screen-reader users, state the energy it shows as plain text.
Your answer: 37594 kWh
